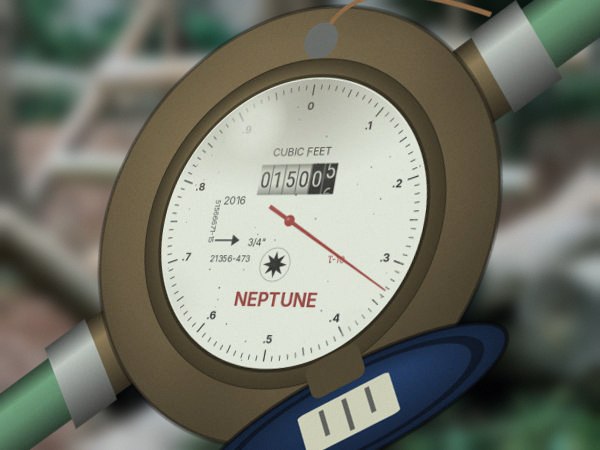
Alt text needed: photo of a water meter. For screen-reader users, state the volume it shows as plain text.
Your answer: 15005.33 ft³
